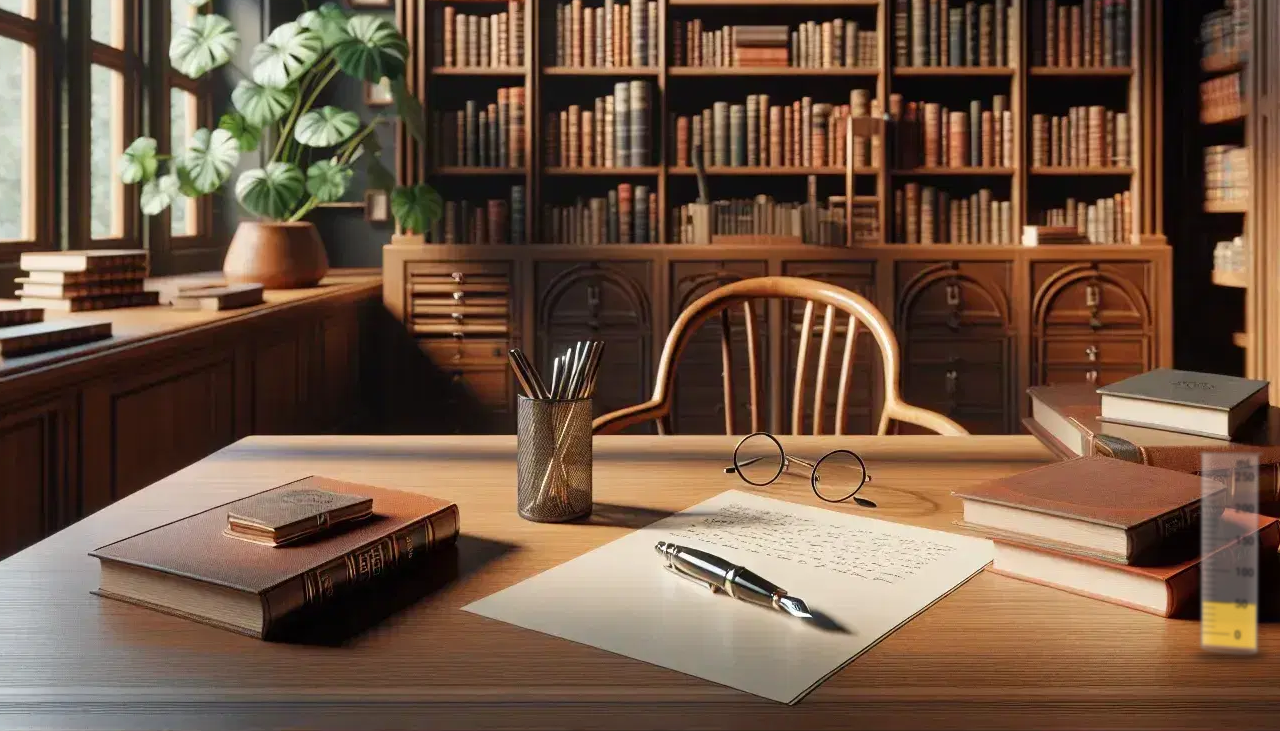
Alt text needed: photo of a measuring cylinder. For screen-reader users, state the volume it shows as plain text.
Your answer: 50 mL
